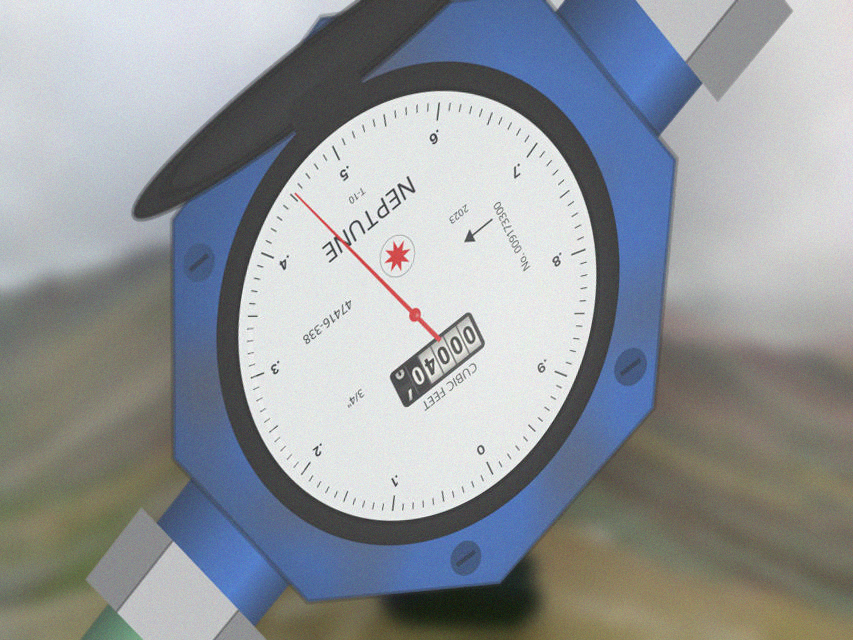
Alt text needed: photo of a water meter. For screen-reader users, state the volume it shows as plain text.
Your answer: 407.45 ft³
